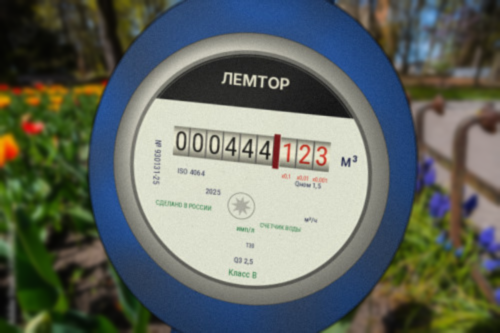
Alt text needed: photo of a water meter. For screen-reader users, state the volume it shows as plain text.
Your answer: 444.123 m³
